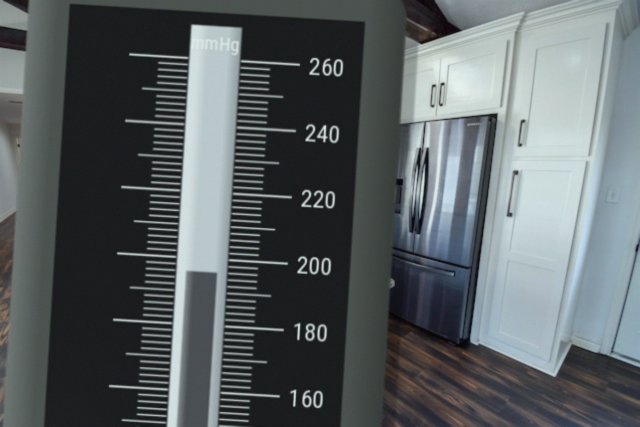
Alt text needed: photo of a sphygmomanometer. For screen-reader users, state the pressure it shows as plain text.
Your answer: 196 mmHg
